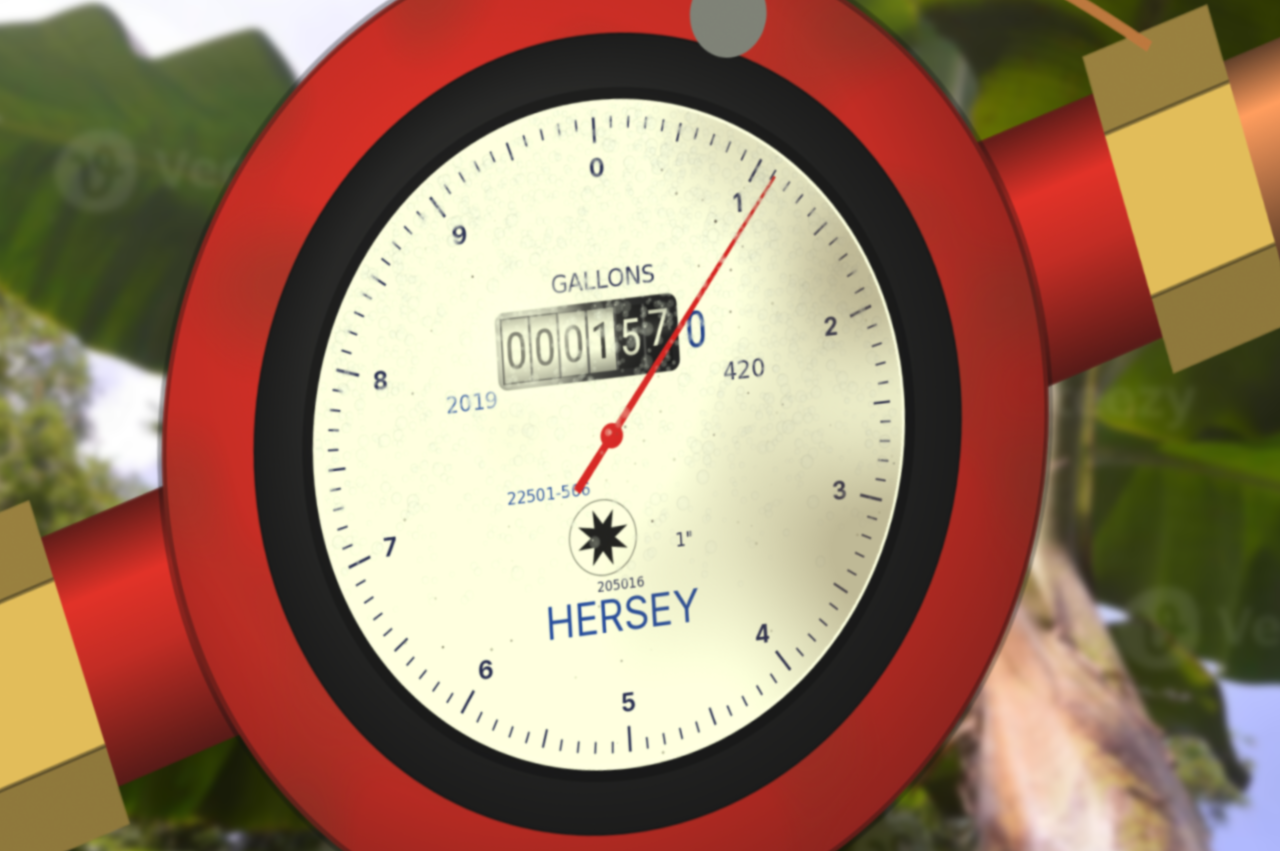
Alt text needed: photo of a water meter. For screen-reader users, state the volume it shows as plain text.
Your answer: 1571.1 gal
